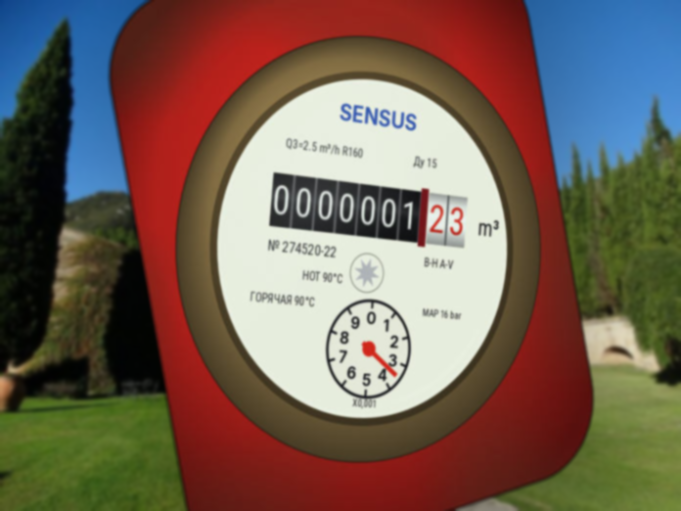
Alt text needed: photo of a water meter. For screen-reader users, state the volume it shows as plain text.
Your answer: 1.233 m³
